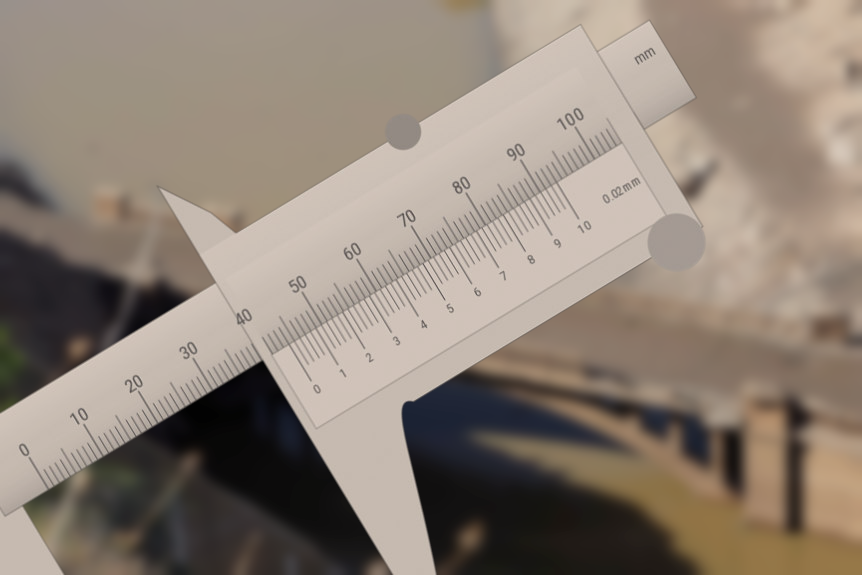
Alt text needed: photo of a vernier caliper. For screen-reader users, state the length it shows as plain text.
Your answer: 44.0 mm
